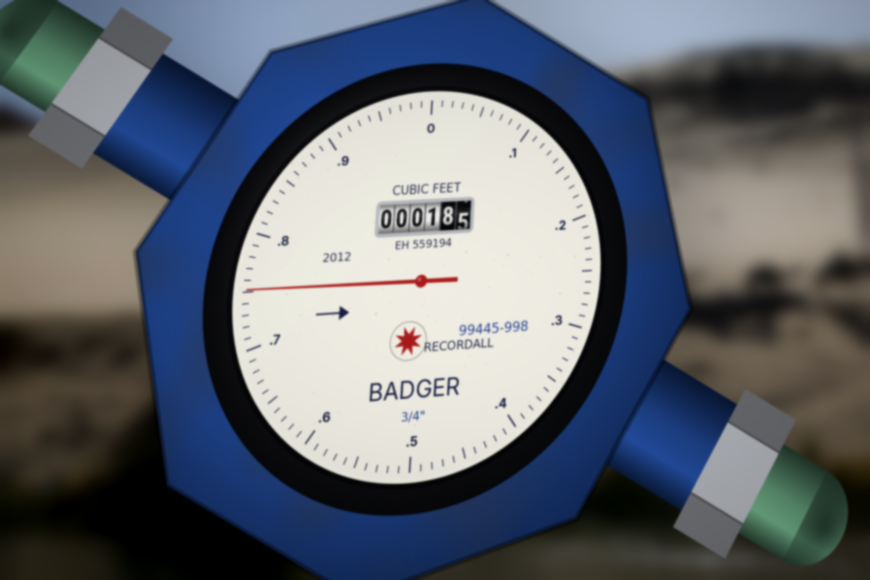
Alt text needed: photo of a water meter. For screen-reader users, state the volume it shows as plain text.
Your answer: 184.75 ft³
